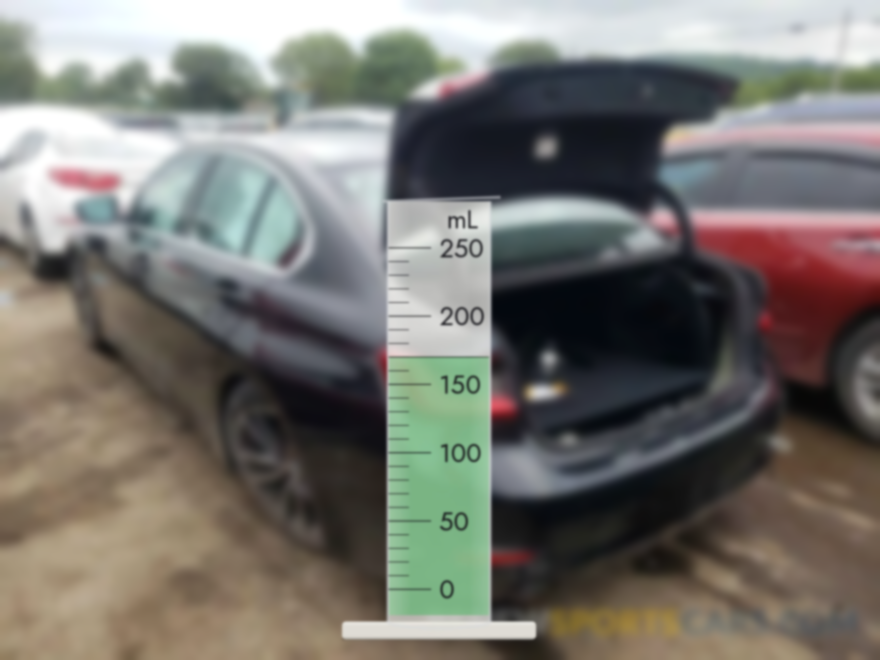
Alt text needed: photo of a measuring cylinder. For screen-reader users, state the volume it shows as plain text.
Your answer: 170 mL
